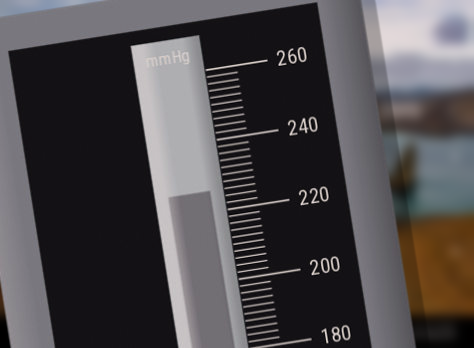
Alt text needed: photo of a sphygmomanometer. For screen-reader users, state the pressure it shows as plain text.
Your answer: 226 mmHg
